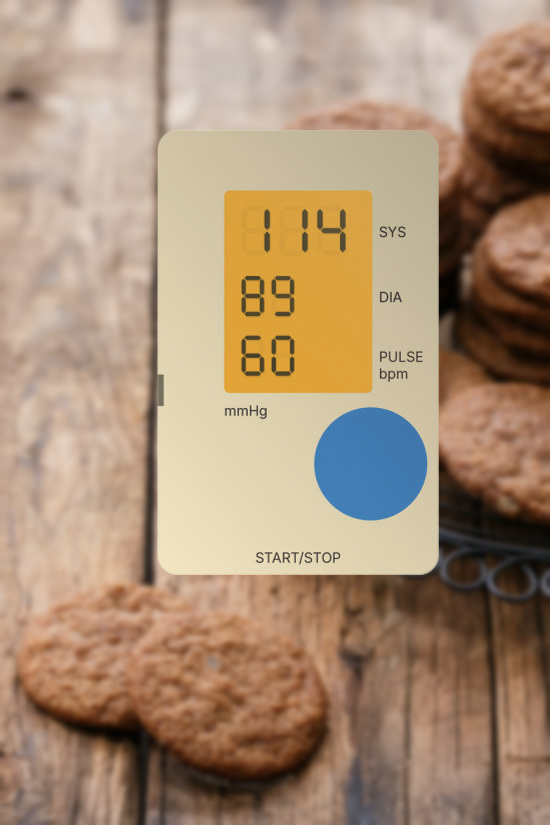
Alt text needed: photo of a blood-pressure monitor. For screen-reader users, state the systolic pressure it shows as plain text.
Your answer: 114 mmHg
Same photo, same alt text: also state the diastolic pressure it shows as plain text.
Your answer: 89 mmHg
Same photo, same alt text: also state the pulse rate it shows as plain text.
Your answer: 60 bpm
